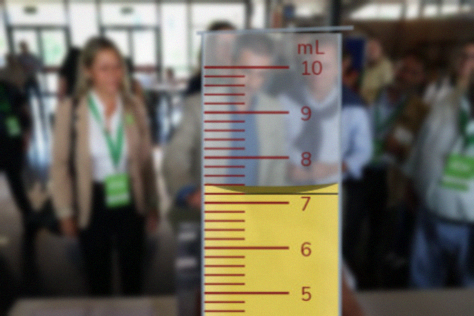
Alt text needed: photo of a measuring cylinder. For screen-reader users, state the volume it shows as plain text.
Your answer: 7.2 mL
